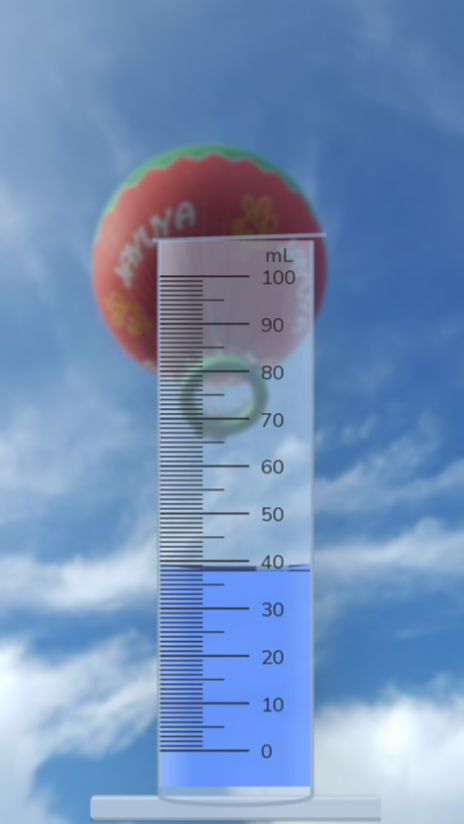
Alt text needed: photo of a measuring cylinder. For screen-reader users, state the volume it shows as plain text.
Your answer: 38 mL
